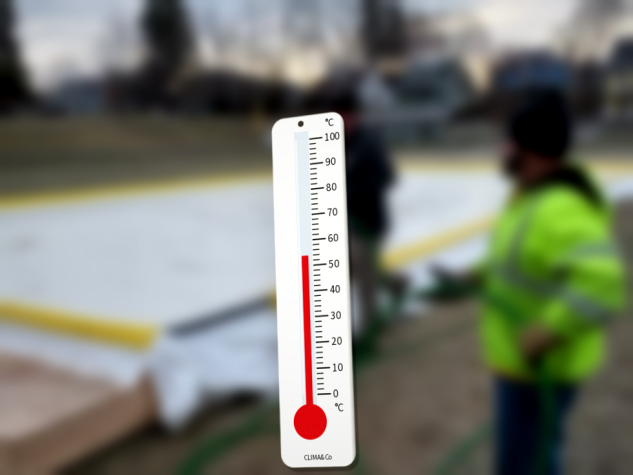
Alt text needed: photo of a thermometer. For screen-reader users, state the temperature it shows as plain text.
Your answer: 54 °C
